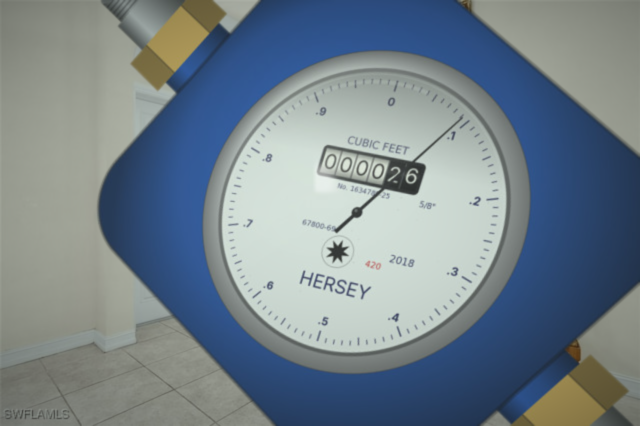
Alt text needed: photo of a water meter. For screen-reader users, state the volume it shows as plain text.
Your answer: 26.09 ft³
